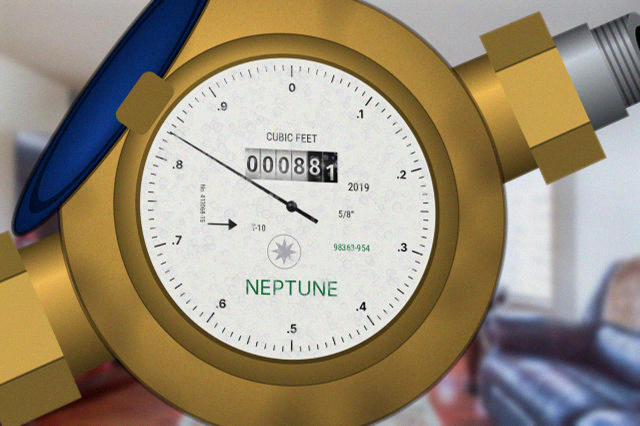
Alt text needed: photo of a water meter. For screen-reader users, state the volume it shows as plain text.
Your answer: 880.83 ft³
